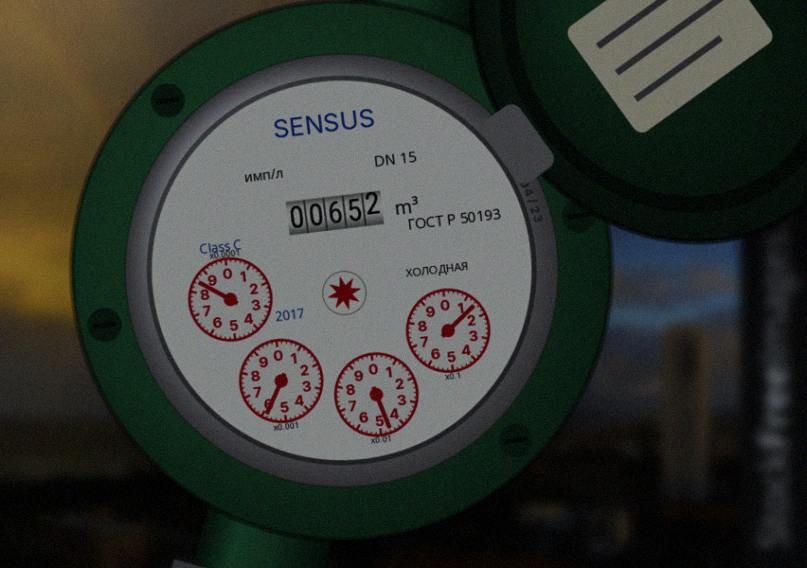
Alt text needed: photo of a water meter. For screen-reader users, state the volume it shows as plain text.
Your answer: 652.1458 m³
